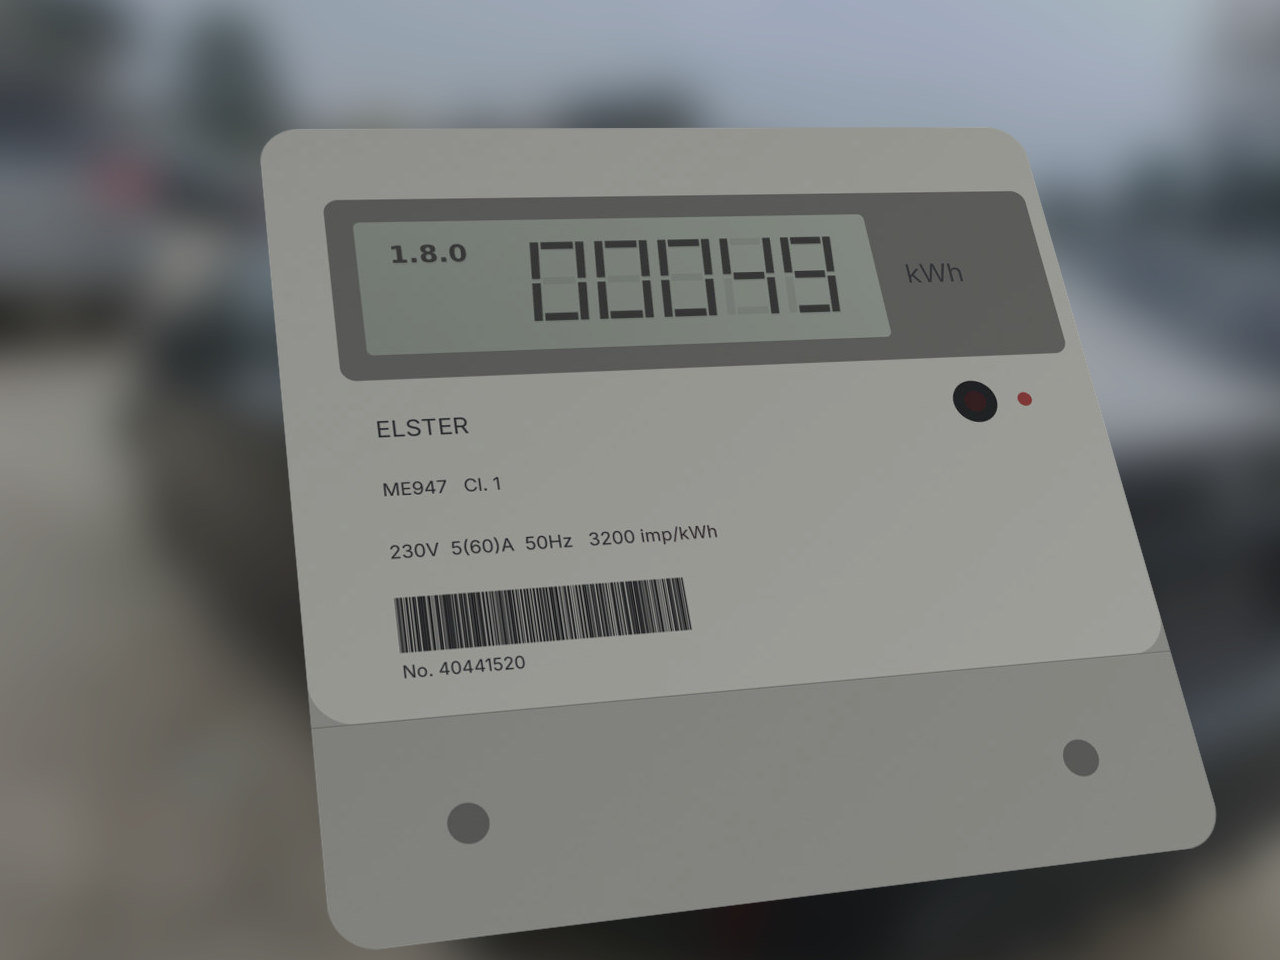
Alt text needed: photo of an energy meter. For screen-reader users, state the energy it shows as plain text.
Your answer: 49 kWh
